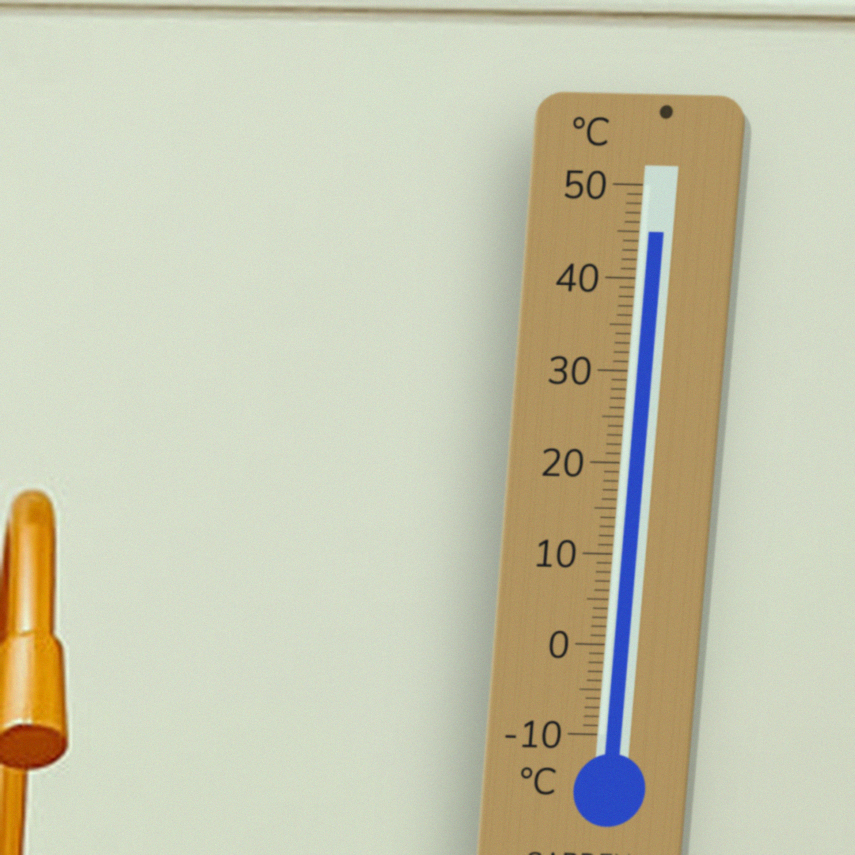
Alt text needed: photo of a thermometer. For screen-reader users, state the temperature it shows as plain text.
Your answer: 45 °C
